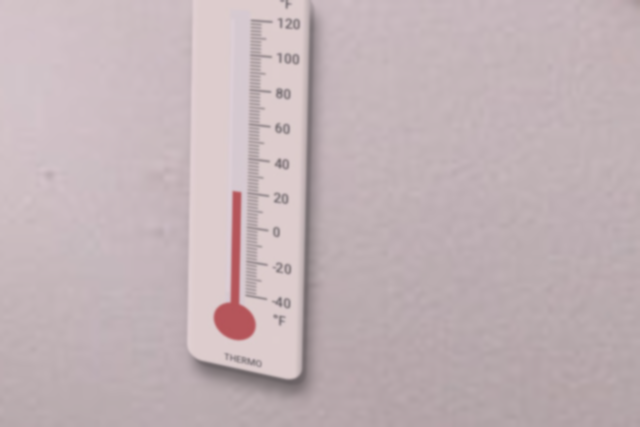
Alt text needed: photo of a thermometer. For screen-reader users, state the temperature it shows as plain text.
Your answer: 20 °F
